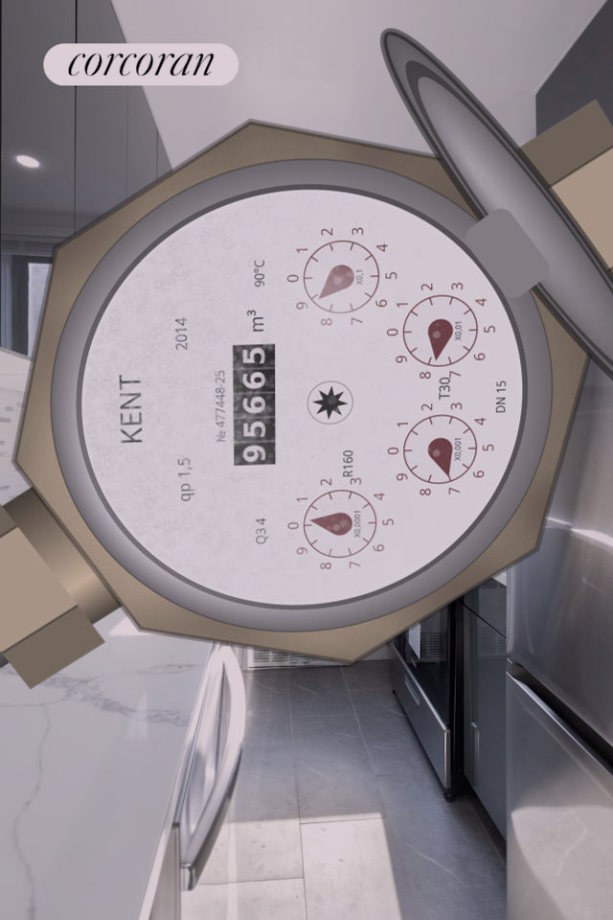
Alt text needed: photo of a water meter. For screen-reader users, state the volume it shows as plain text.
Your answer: 95665.8770 m³
